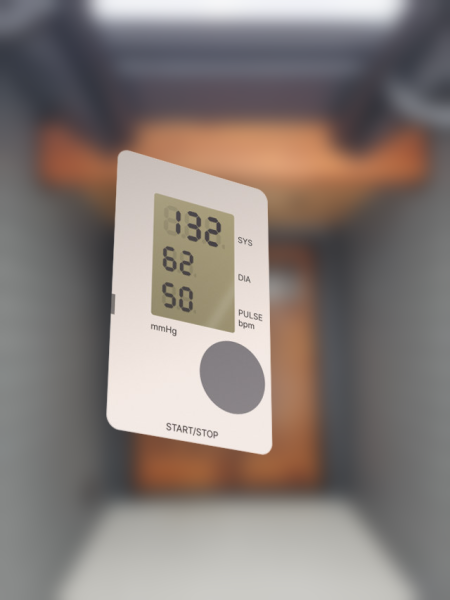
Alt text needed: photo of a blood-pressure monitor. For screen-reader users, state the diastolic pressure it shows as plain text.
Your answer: 62 mmHg
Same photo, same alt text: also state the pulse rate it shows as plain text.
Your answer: 50 bpm
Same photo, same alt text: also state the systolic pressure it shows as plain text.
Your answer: 132 mmHg
